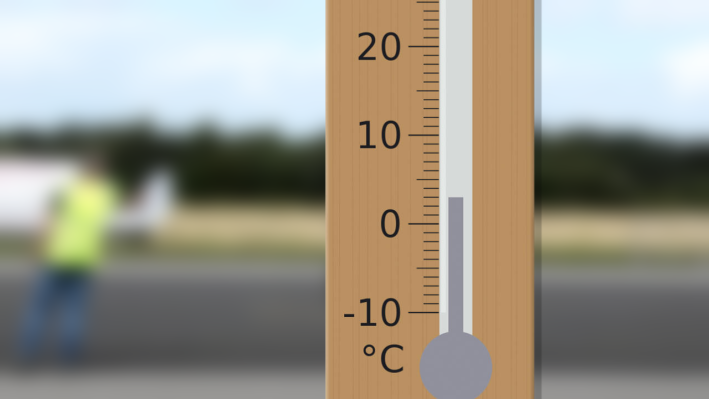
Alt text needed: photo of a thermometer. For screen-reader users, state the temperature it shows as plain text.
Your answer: 3 °C
